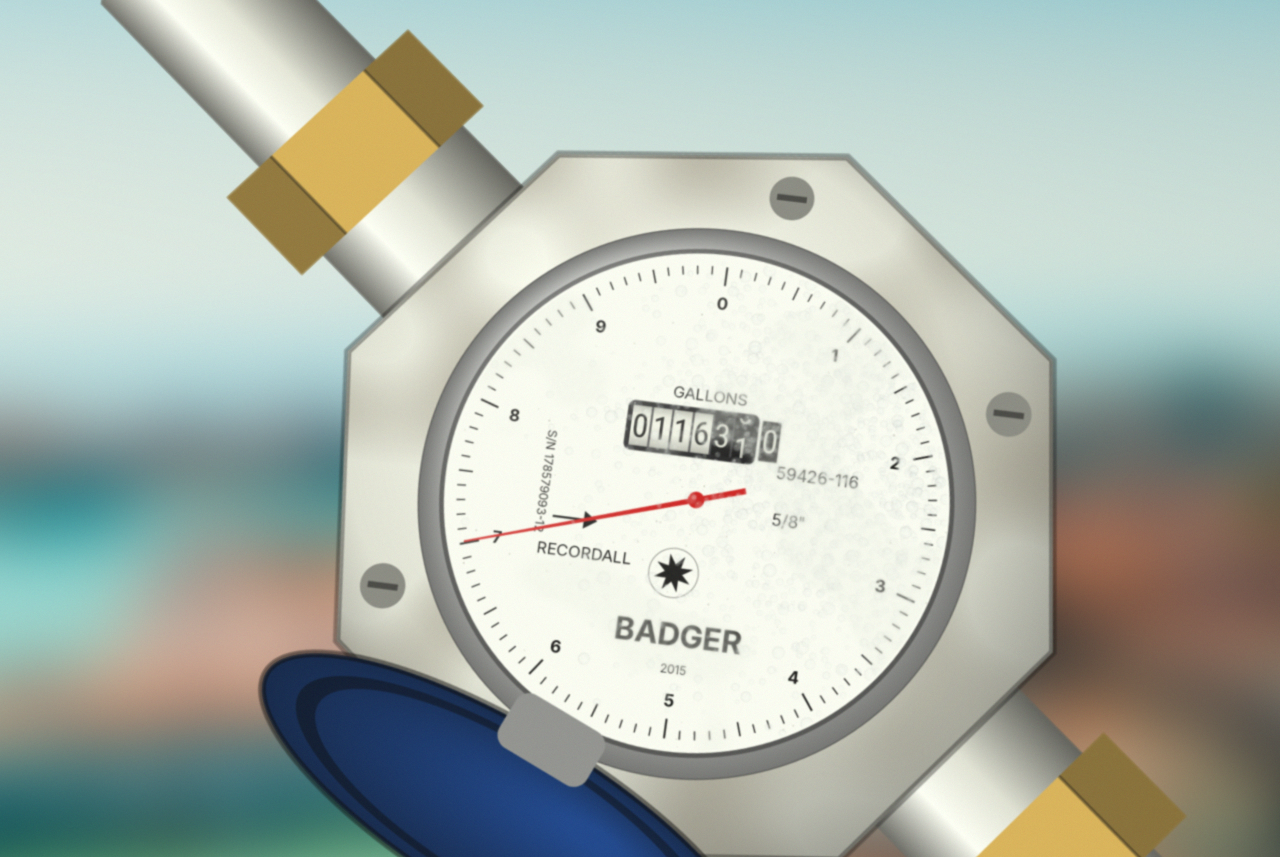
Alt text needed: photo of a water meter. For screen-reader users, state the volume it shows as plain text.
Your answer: 116307.0 gal
